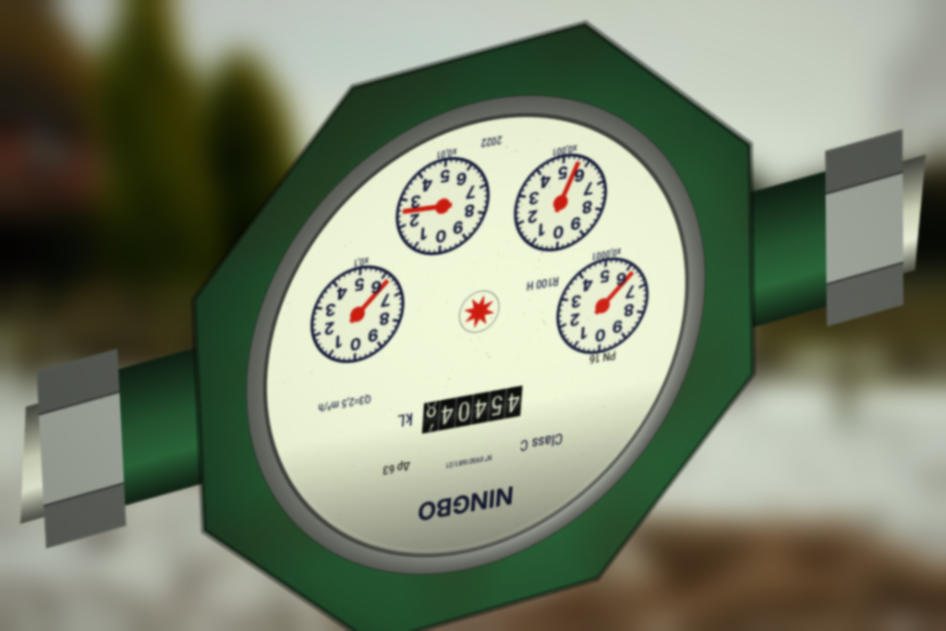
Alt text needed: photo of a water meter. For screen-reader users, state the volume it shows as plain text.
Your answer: 454047.6256 kL
